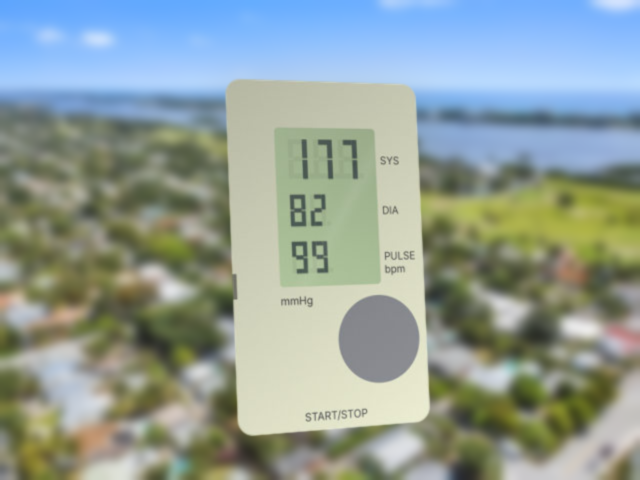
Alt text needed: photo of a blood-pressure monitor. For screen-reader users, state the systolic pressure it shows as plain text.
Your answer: 177 mmHg
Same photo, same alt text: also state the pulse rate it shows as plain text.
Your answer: 99 bpm
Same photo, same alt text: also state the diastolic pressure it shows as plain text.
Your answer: 82 mmHg
